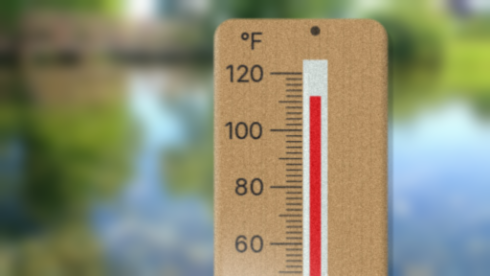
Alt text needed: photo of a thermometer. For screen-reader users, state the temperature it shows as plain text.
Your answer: 112 °F
